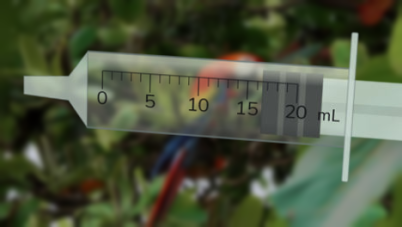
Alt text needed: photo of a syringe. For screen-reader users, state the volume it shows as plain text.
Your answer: 16.5 mL
